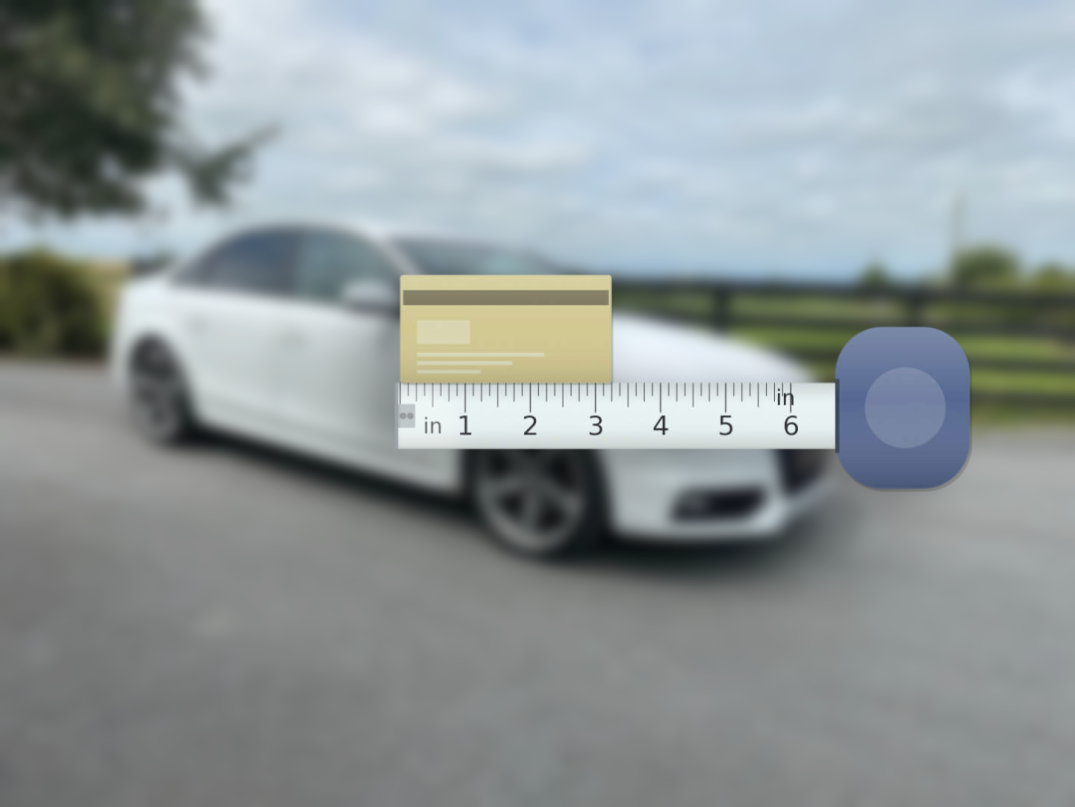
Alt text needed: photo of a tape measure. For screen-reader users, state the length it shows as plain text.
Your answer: 3.25 in
